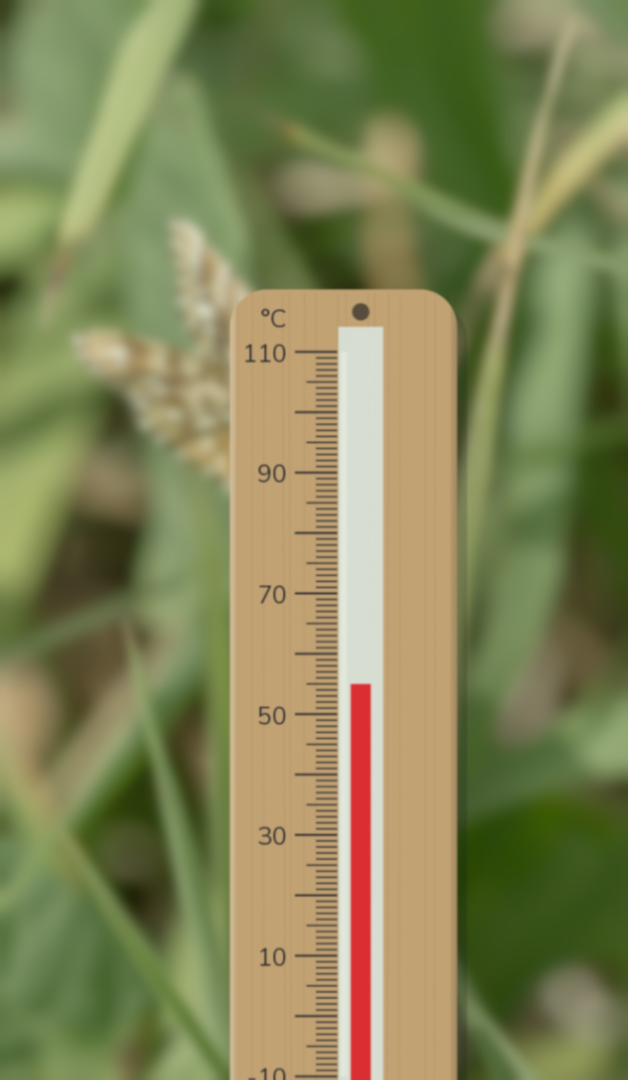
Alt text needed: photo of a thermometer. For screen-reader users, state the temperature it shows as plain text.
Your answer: 55 °C
